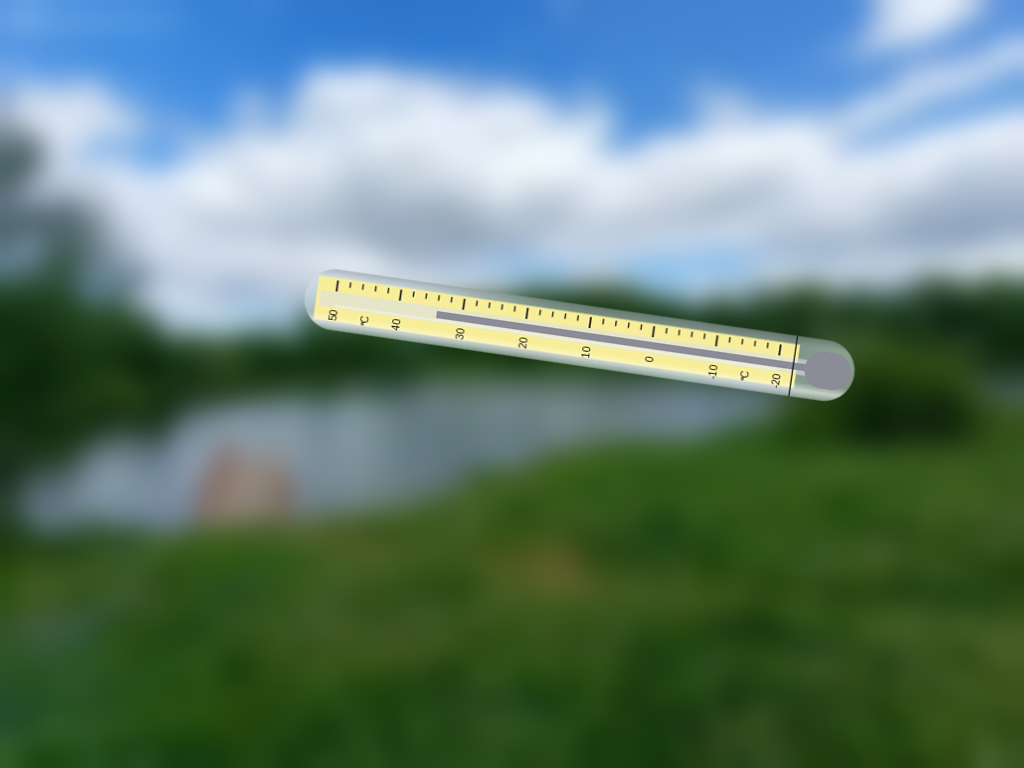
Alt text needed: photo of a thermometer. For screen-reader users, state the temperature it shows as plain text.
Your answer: 34 °C
